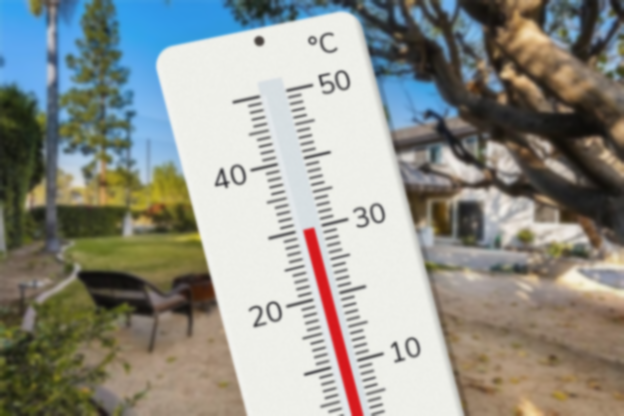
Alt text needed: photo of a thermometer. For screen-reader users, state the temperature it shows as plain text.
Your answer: 30 °C
